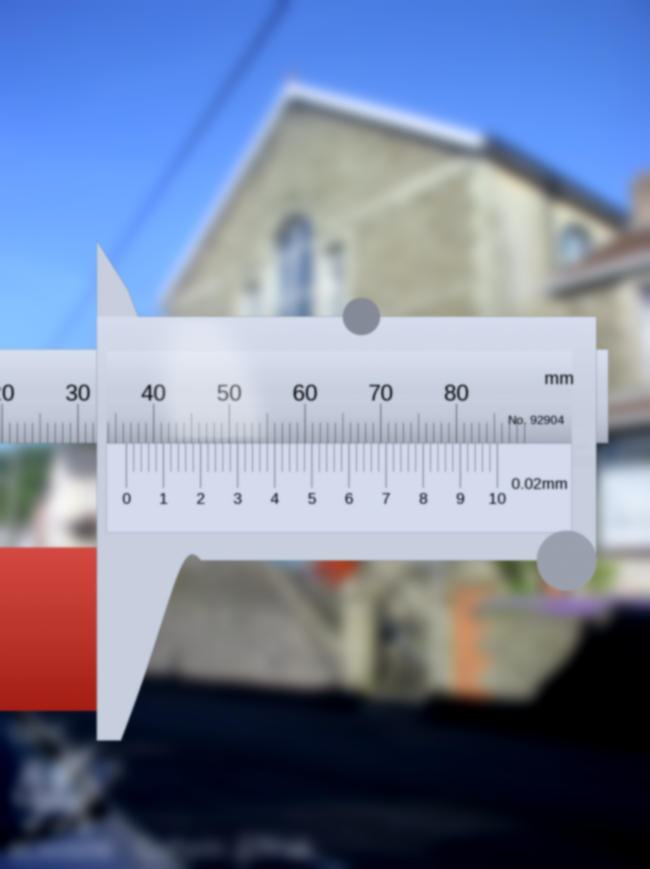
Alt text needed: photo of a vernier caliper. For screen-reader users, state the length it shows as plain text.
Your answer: 36.4 mm
